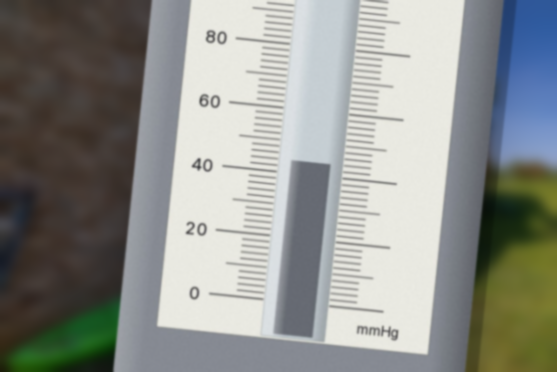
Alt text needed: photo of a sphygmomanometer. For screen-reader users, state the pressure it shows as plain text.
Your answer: 44 mmHg
